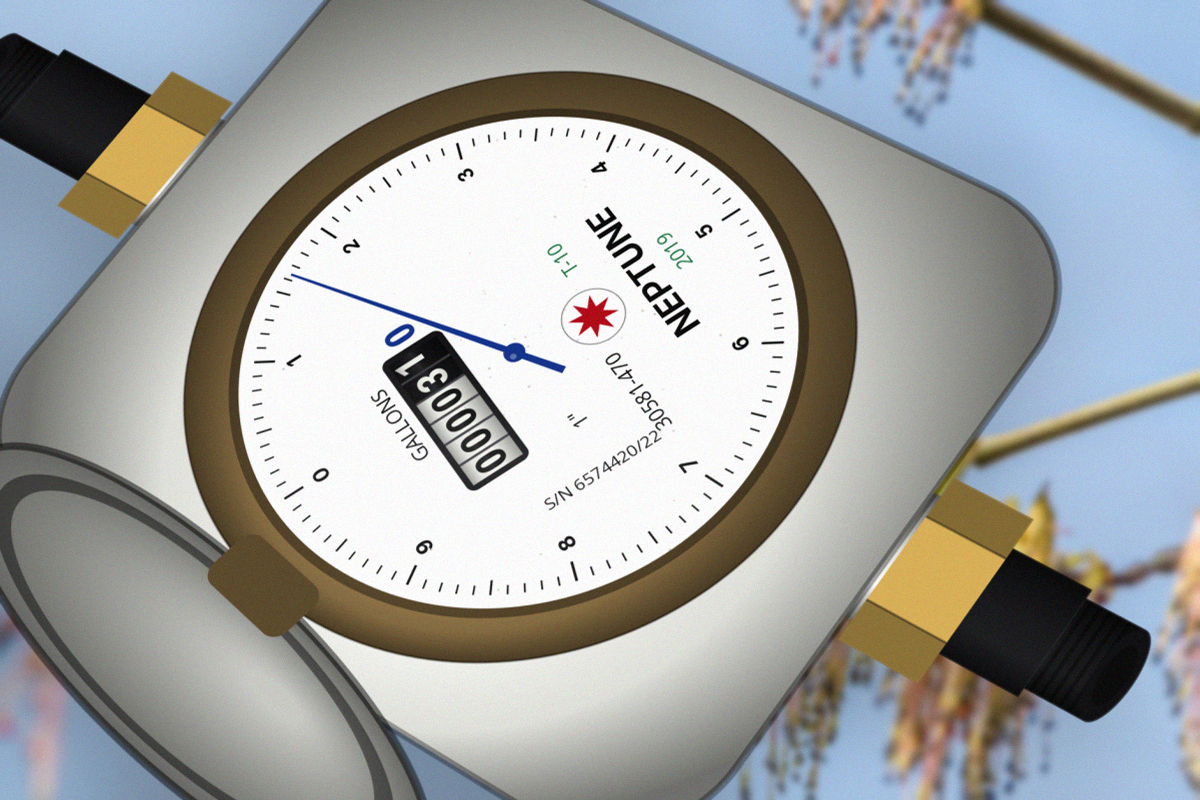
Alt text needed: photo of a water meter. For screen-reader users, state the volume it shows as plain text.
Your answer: 311.6 gal
